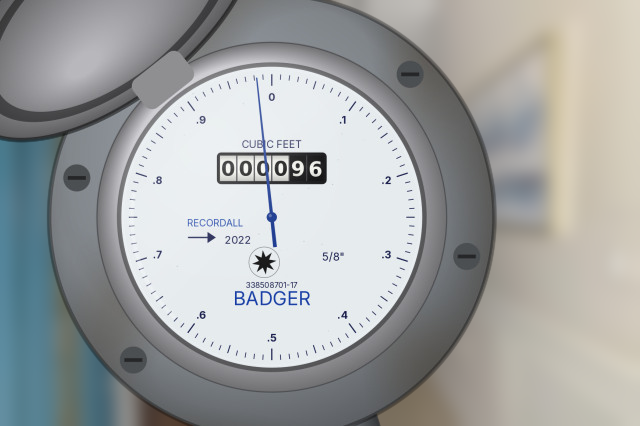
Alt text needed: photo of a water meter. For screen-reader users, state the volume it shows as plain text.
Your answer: 95.98 ft³
